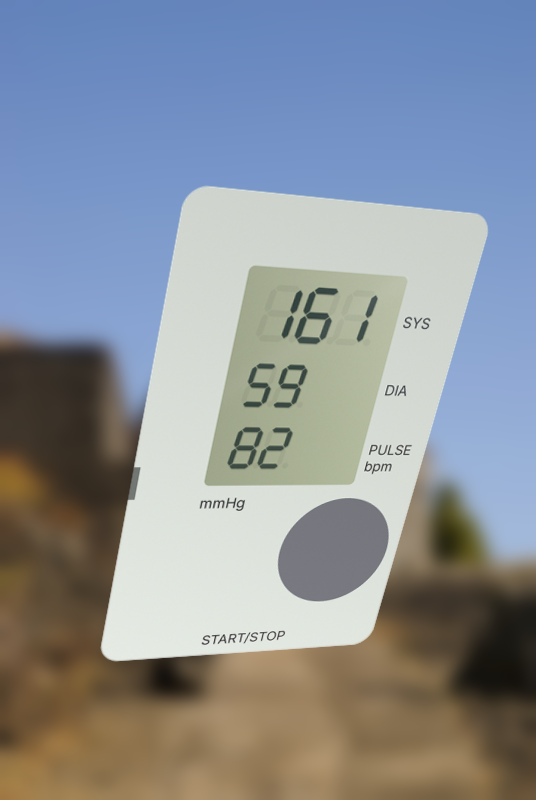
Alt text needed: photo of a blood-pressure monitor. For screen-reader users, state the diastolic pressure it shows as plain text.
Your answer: 59 mmHg
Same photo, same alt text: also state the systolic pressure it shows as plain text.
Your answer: 161 mmHg
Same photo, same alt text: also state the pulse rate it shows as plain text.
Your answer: 82 bpm
